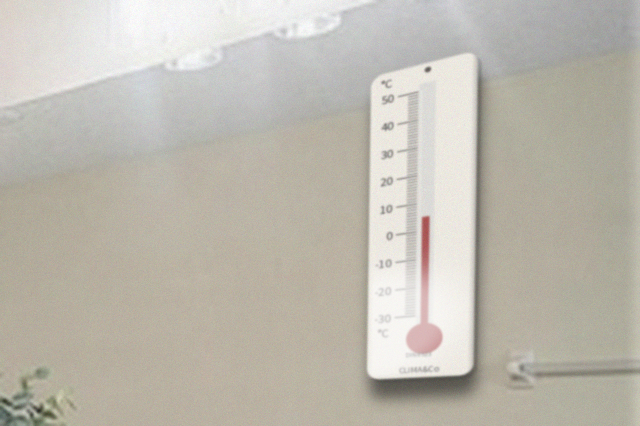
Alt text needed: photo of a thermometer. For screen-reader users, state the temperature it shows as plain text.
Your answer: 5 °C
